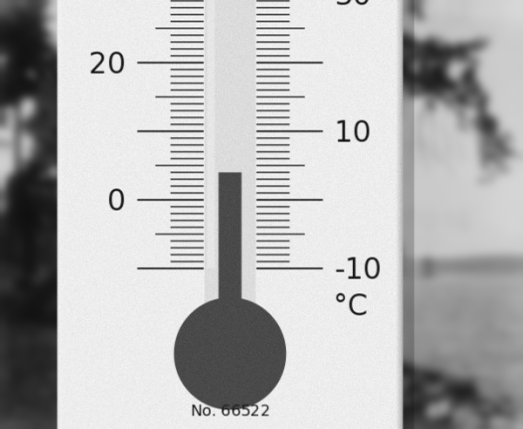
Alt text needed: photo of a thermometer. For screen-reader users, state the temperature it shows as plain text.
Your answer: 4 °C
